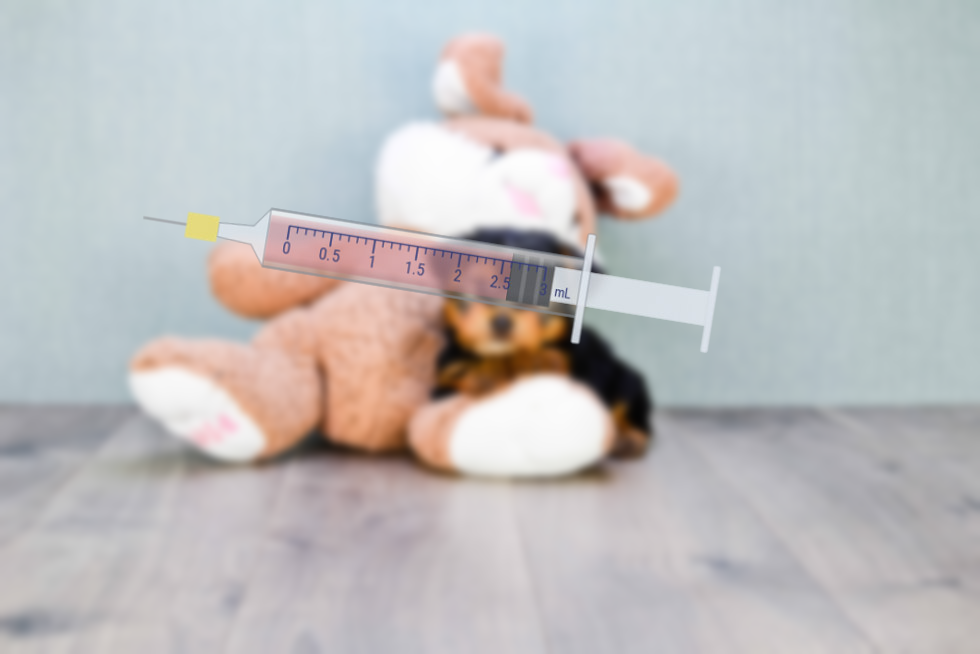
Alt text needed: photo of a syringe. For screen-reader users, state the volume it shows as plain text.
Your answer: 2.6 mL
